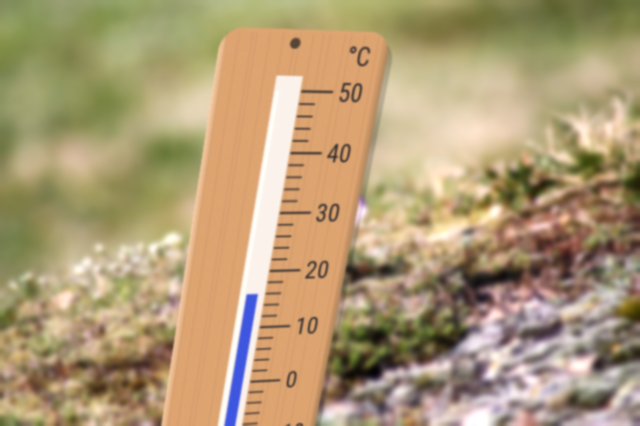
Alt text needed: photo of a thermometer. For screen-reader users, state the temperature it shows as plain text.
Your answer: 16 °C
